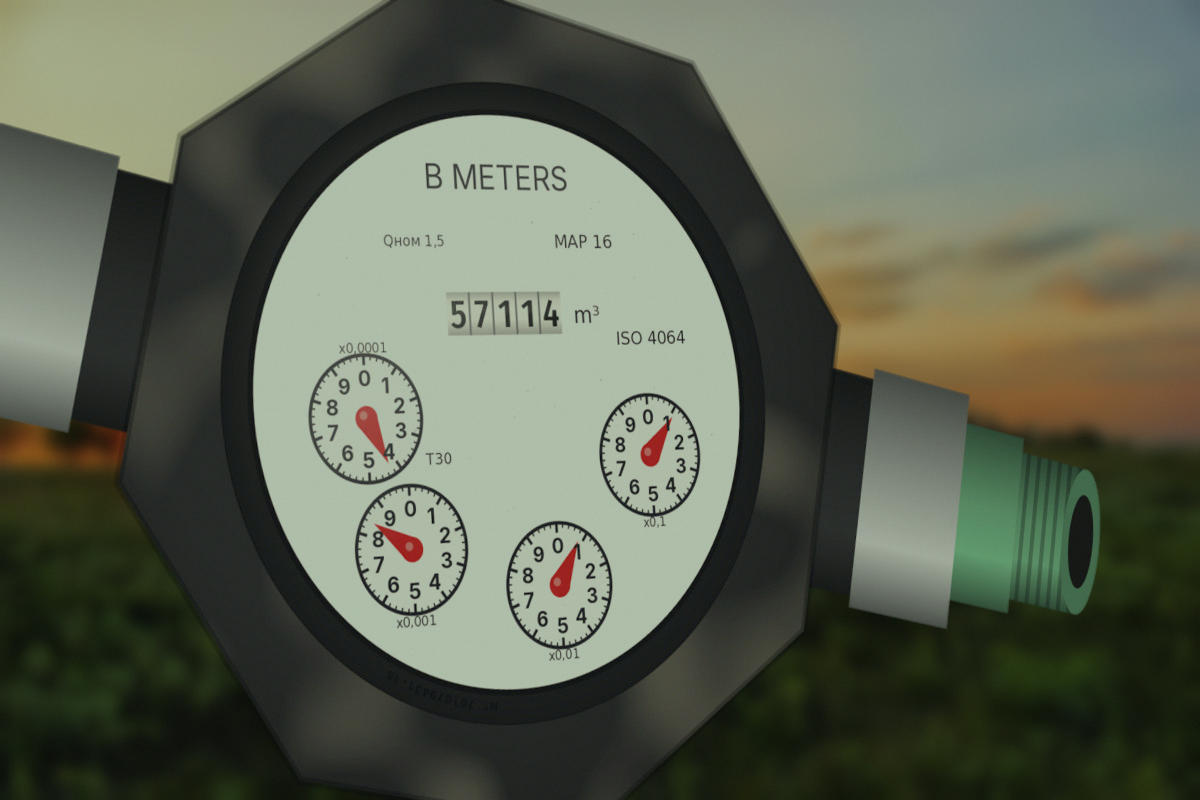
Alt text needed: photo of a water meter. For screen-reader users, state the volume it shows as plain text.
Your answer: 57114.1084 m³
